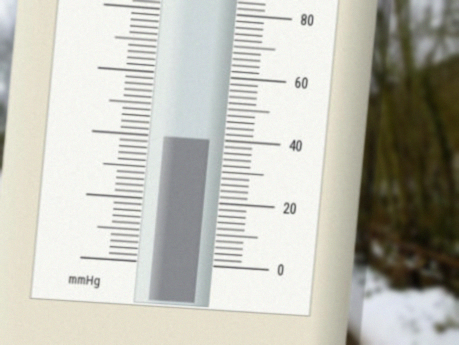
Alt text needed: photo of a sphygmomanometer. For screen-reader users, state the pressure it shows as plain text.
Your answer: 40 mmHg
